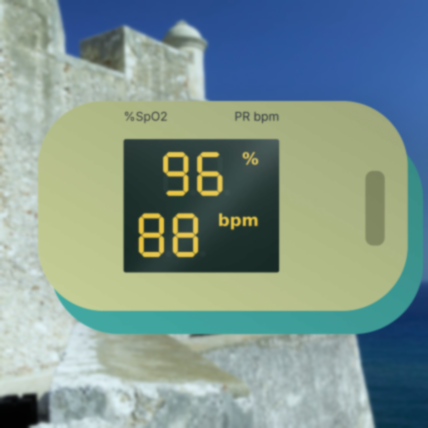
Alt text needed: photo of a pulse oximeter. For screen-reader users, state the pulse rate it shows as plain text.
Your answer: 88 bpm
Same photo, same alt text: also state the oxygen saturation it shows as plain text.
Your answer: 96 %
